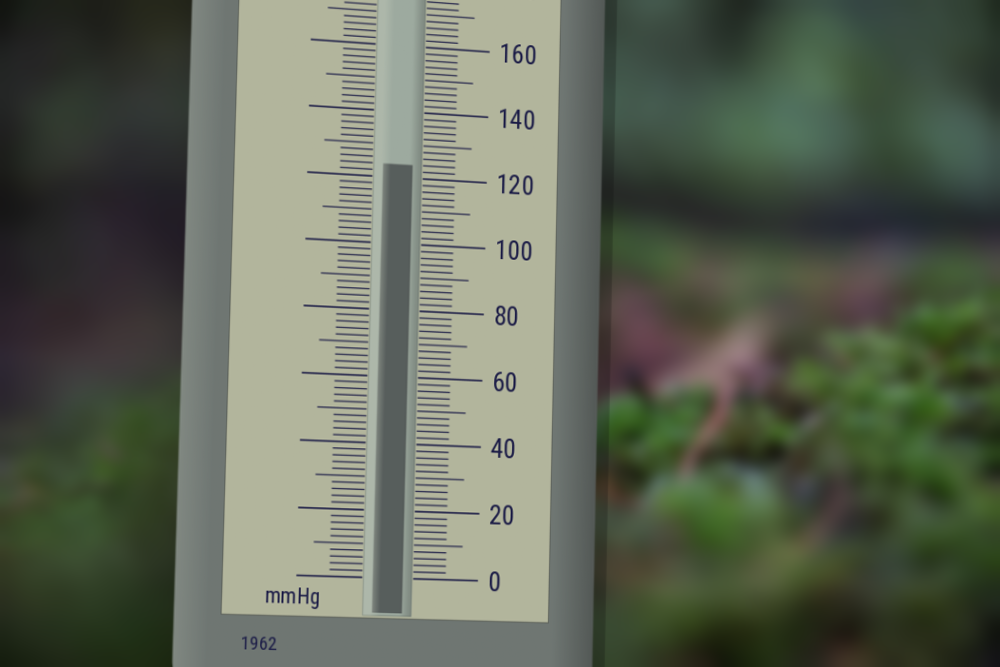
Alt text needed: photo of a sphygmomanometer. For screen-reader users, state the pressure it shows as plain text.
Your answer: 124 mmHg
